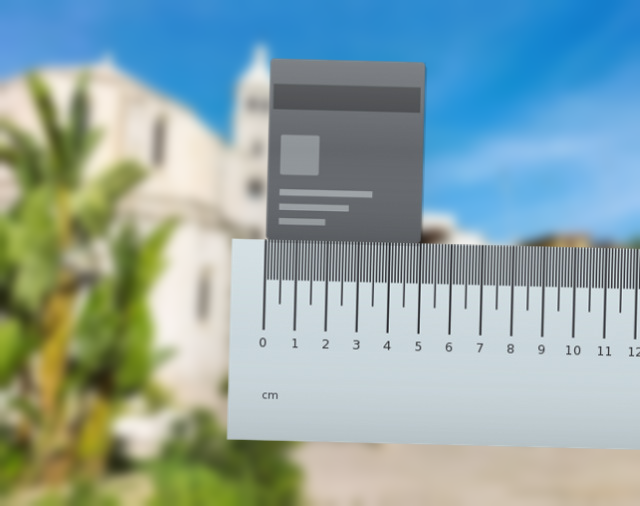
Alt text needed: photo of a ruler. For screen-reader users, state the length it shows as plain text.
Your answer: 5 cm
